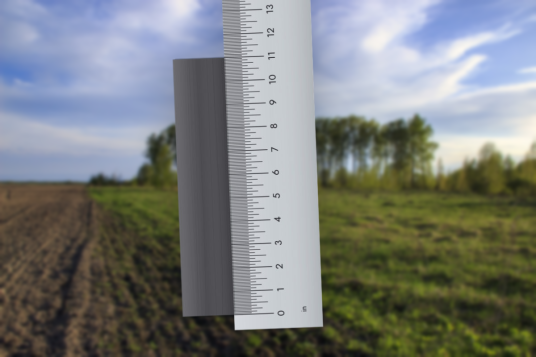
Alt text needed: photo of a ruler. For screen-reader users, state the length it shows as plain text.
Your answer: 11 in
